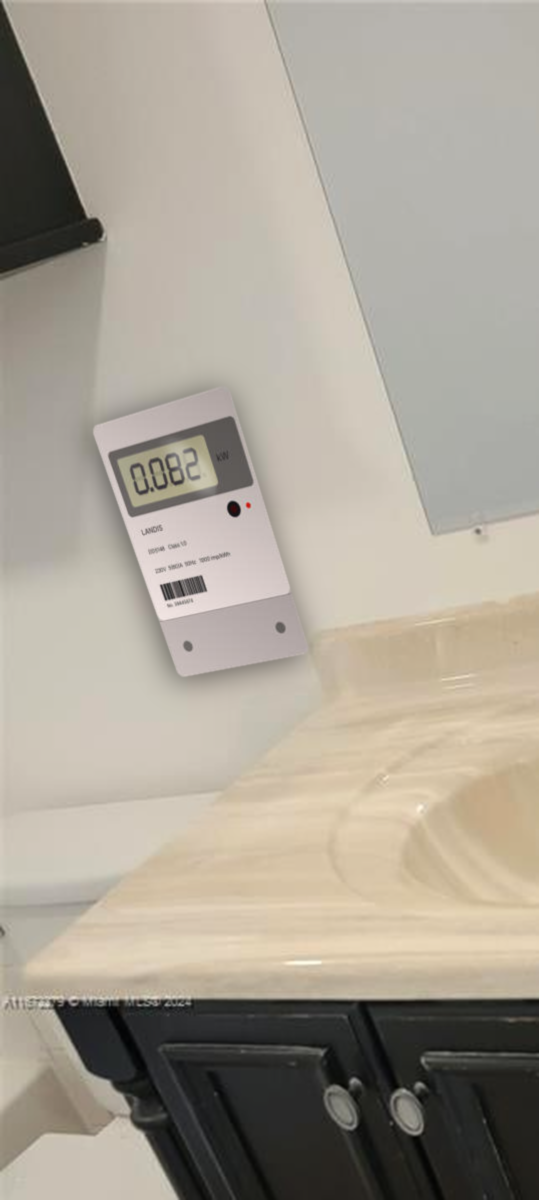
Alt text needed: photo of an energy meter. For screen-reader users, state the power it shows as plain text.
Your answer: 0.082 kW
